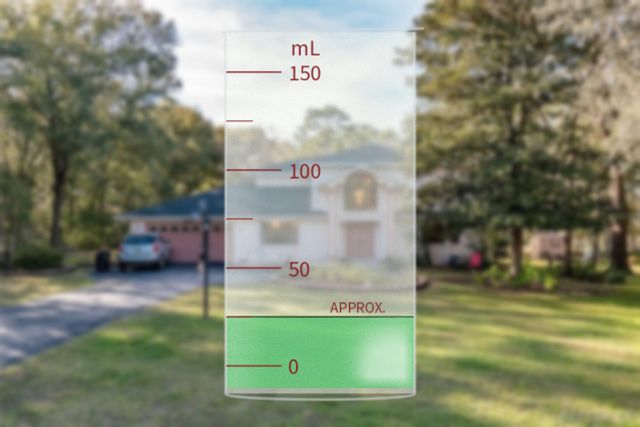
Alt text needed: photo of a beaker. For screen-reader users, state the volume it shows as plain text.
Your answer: 25 mL
